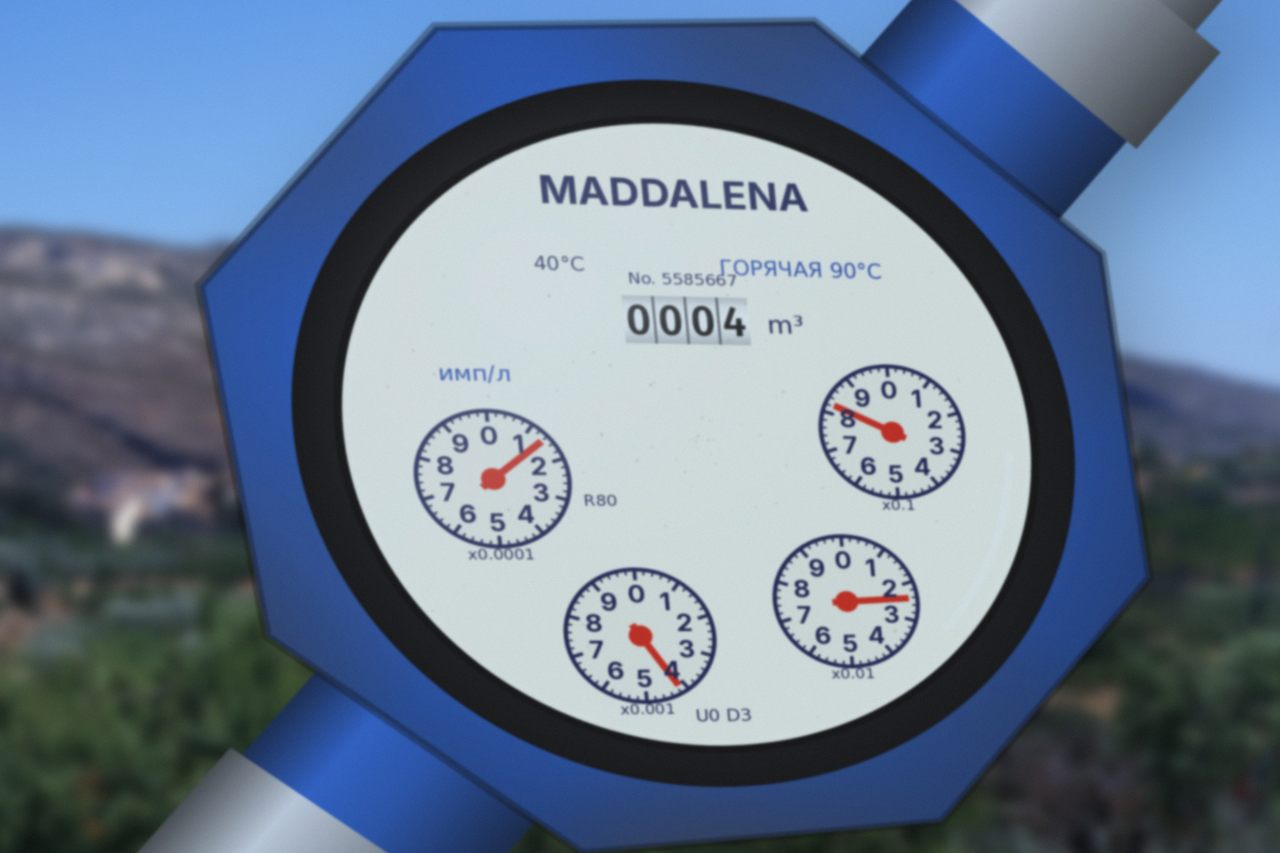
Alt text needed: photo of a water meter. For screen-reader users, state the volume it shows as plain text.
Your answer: 4.8241 m³
